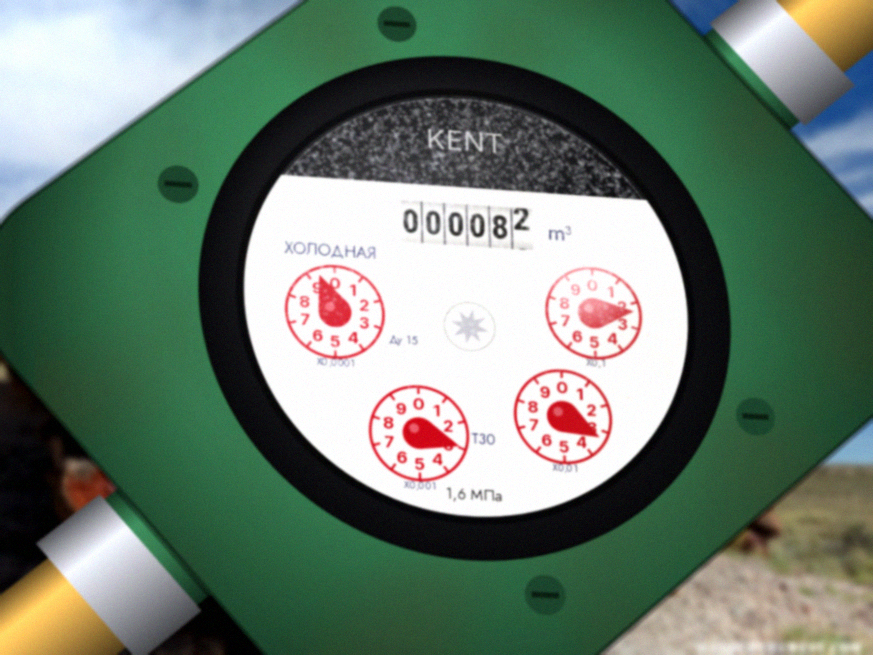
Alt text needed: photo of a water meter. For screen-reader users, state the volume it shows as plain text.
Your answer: 82.2329 m³
